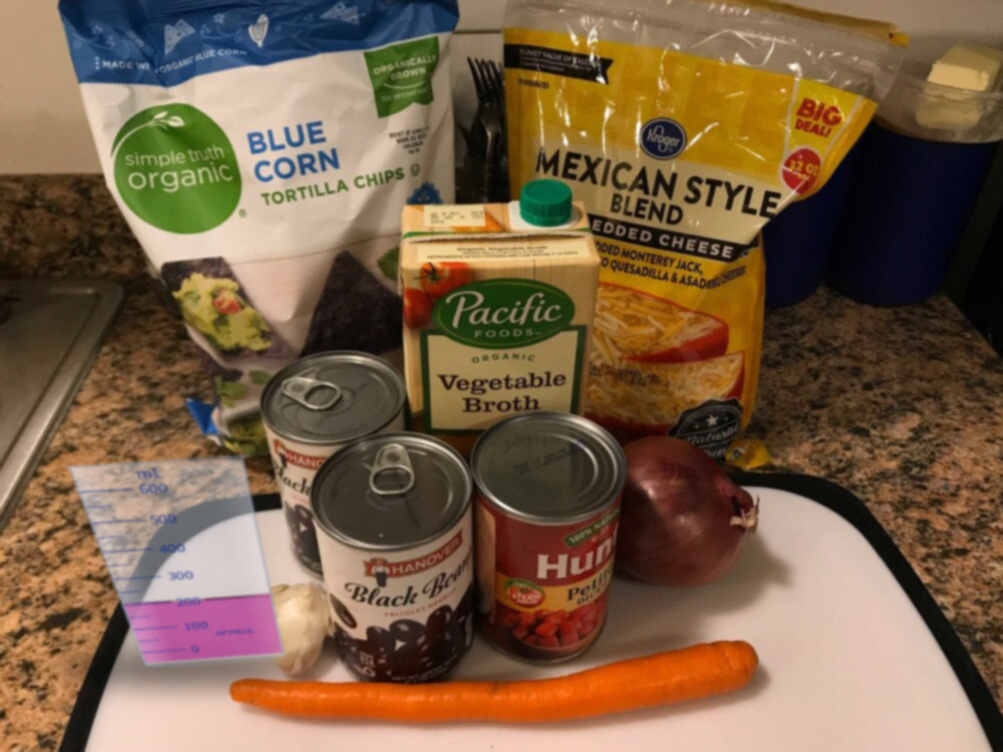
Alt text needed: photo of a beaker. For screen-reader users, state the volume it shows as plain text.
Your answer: 200 mL
